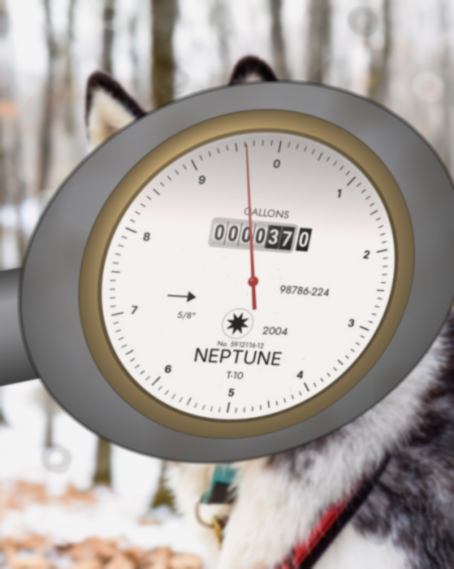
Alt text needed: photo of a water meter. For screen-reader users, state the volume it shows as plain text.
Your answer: 369.6 gal
